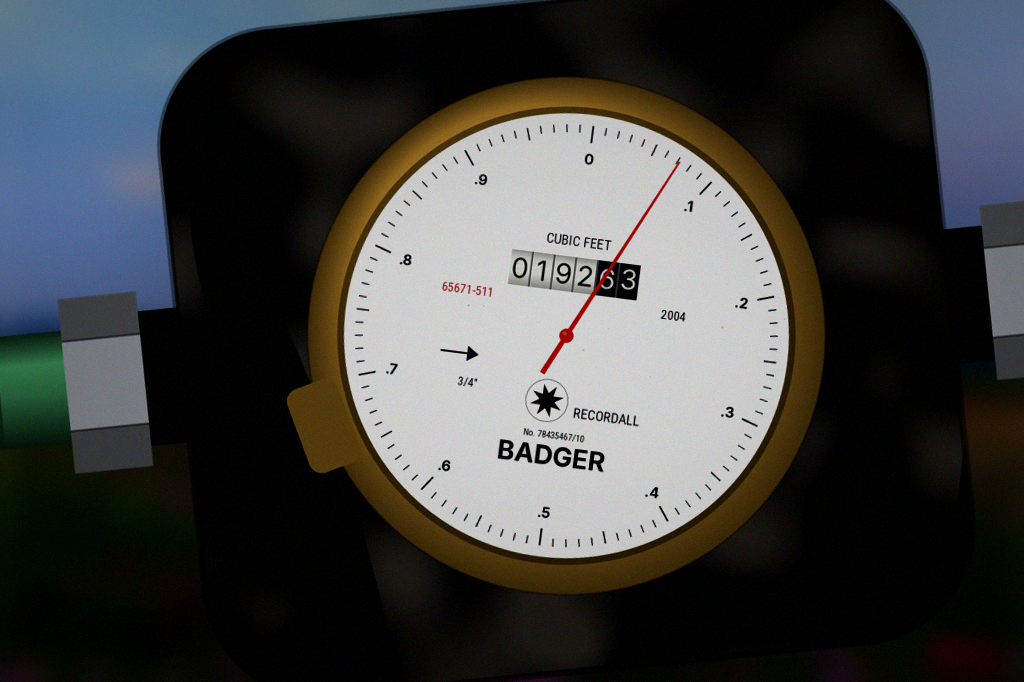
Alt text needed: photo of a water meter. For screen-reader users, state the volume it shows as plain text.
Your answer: 19263.07 ft³
